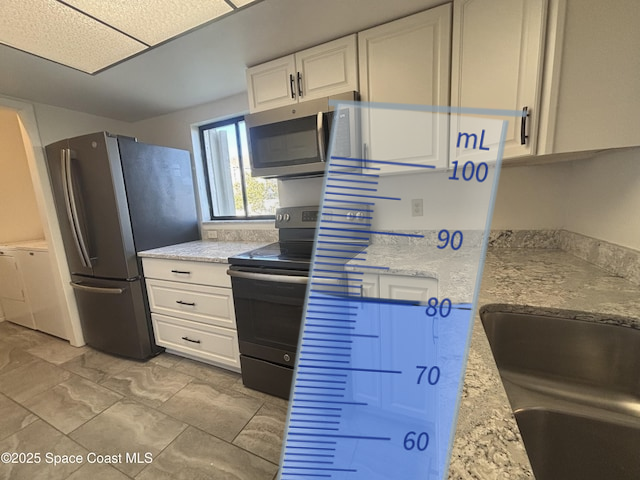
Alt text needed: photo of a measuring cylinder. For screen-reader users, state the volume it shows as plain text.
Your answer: 80 mL
